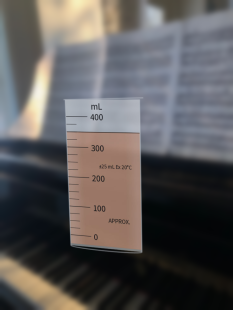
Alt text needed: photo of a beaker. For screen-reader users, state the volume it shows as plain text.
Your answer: 350 mL
